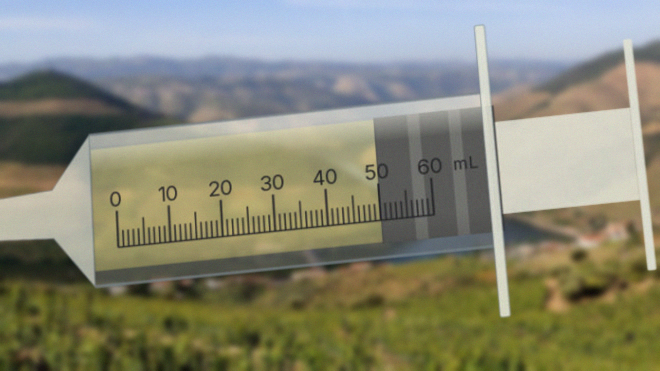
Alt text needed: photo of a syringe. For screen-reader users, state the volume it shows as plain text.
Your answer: 50 mL
